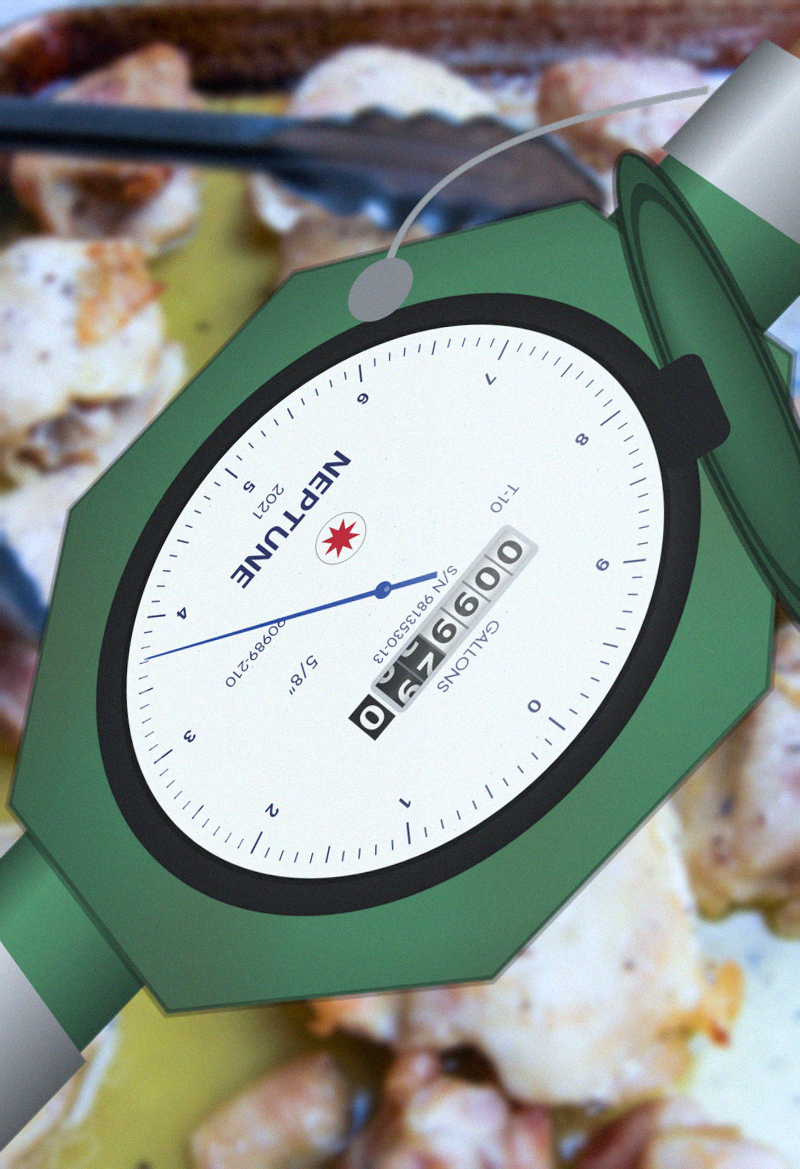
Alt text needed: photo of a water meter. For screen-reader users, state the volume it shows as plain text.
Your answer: 99293.7 gal
